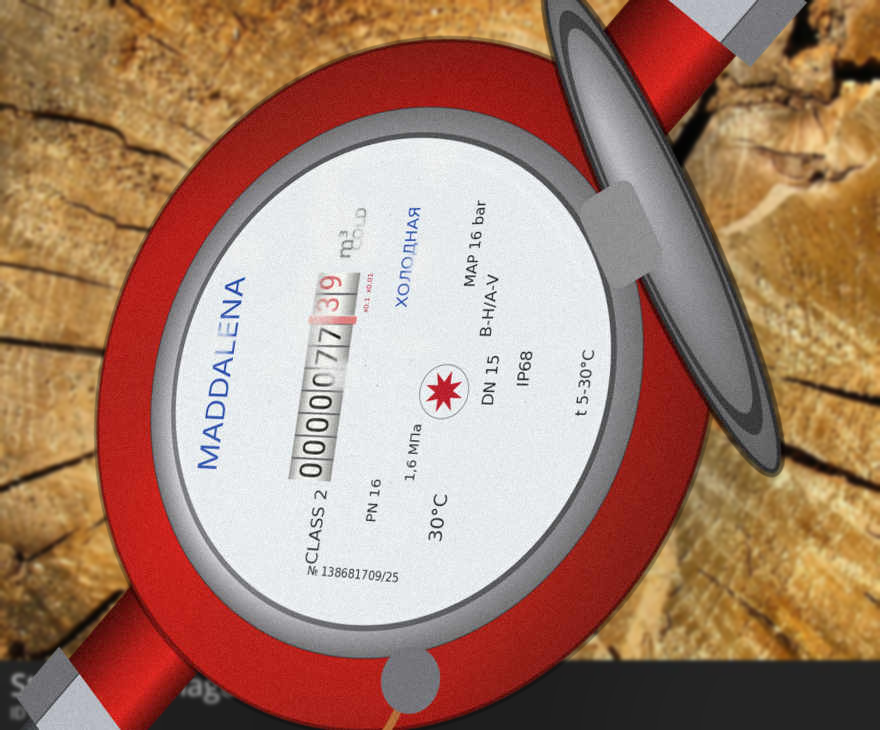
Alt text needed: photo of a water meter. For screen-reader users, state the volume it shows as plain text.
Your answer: 77.39 m³
